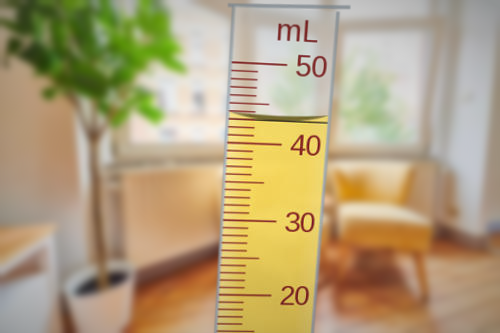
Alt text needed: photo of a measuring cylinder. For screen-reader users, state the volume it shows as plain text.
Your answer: 43 mL
